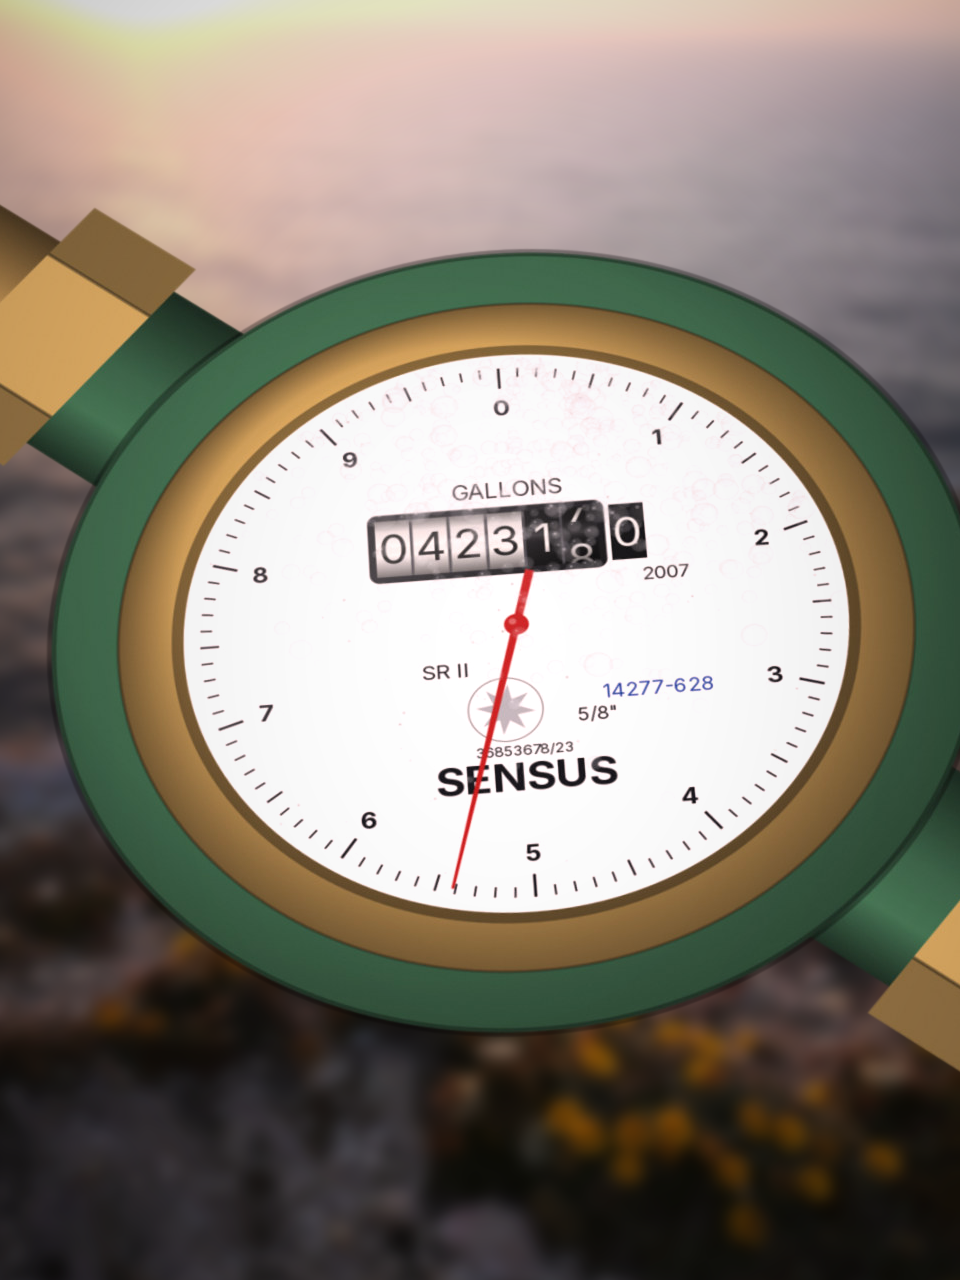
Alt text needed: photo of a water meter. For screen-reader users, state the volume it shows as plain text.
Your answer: 423175.4 gal
